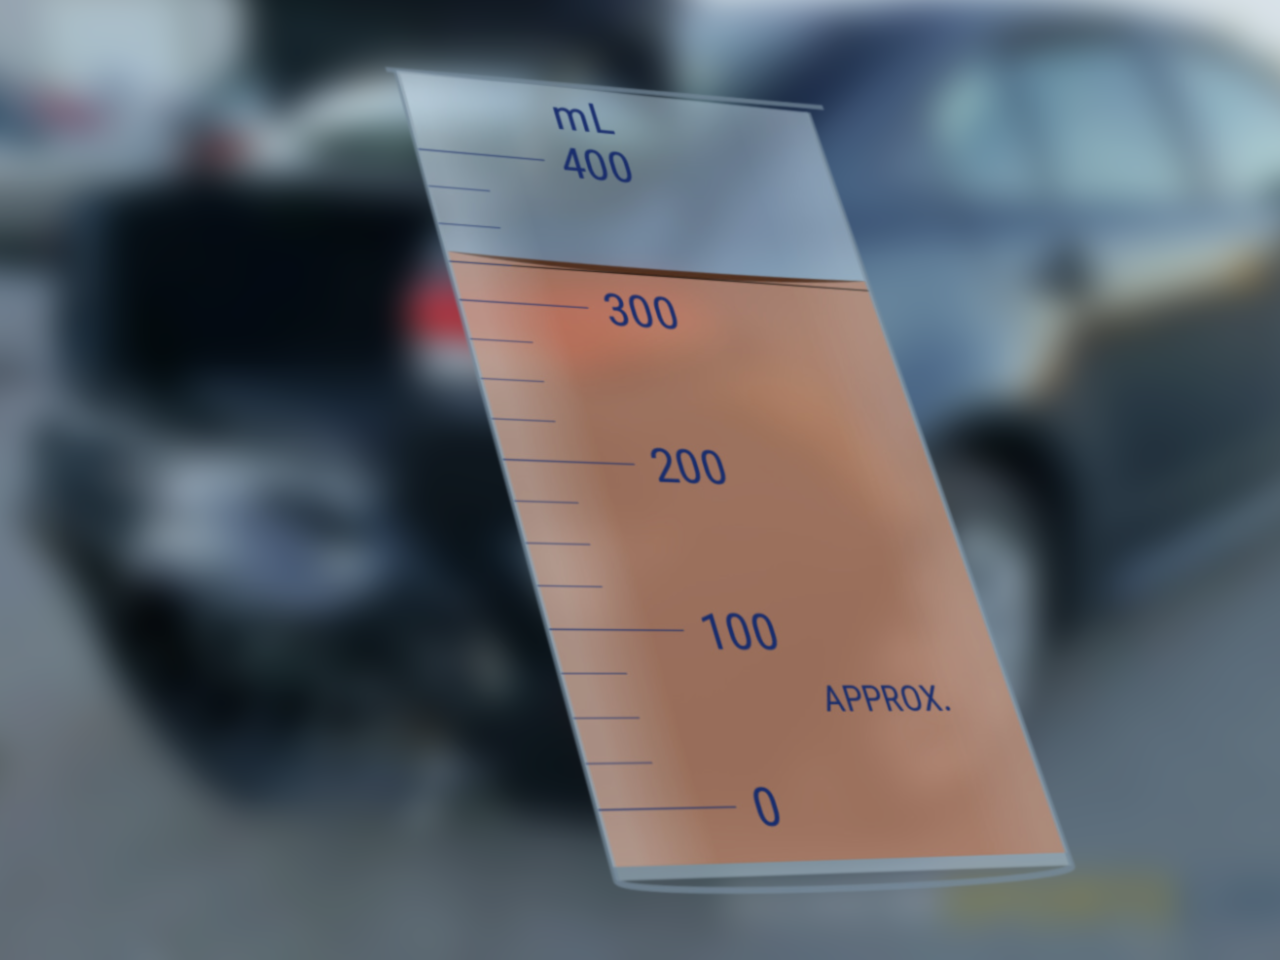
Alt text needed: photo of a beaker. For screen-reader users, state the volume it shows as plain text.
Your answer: 325 mL
